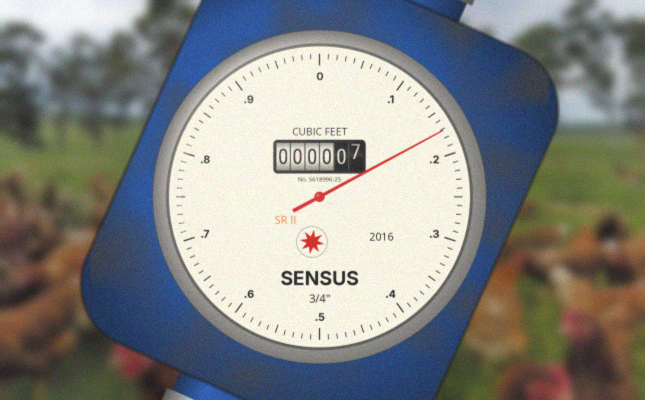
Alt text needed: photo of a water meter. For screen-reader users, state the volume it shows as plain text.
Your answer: 7.17 ft³
